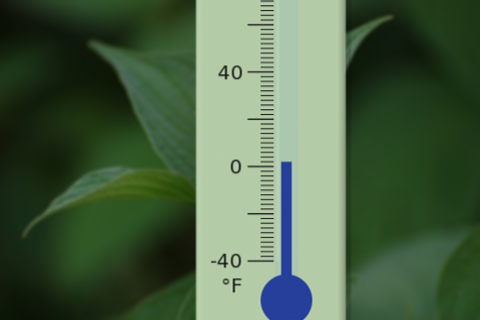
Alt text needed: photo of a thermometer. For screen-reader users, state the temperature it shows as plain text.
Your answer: 2 °F
